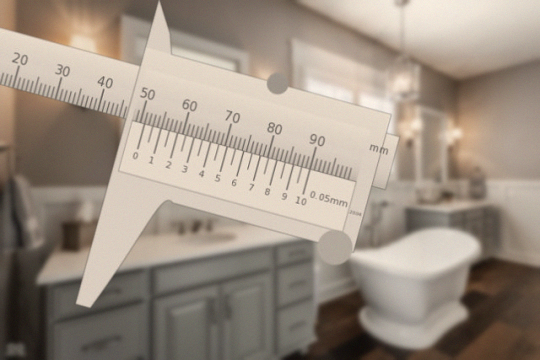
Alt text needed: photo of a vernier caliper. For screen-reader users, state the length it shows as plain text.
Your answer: 51.0 mm
